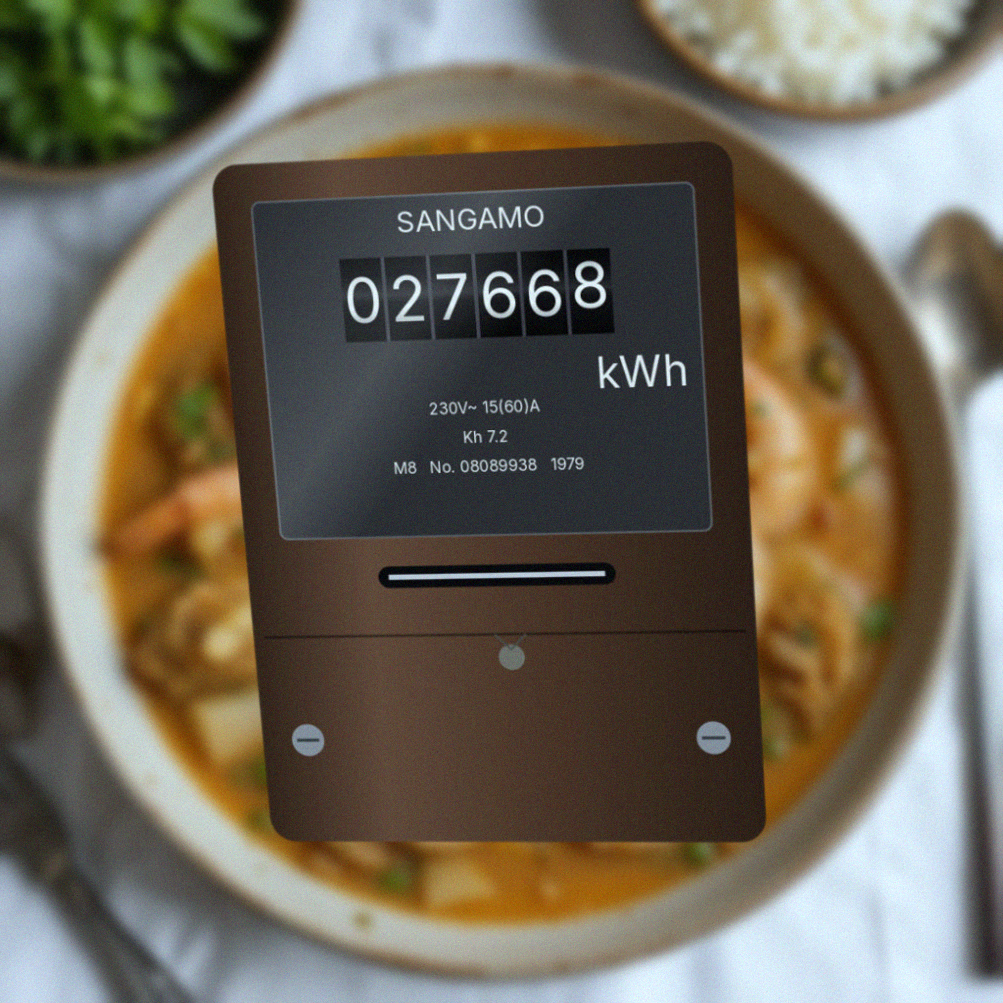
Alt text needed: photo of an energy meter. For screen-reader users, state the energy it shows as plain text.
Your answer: 27668 kWh
